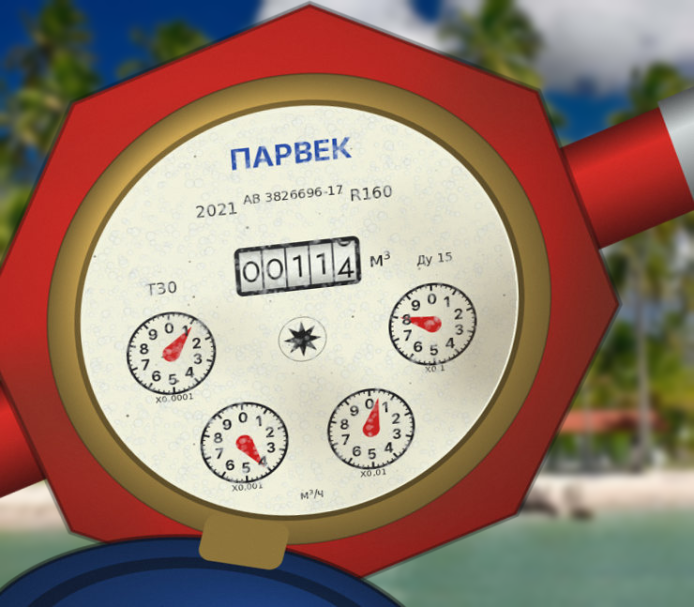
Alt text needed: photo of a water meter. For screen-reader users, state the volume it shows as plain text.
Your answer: 113.8041 m³
